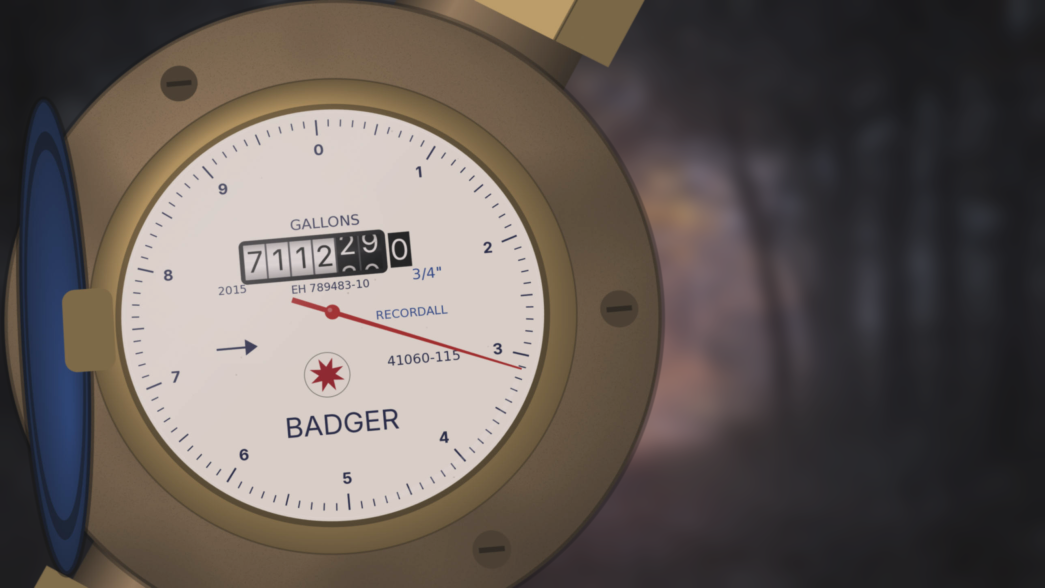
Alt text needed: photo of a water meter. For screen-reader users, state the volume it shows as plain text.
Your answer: 7112293.1 gal
